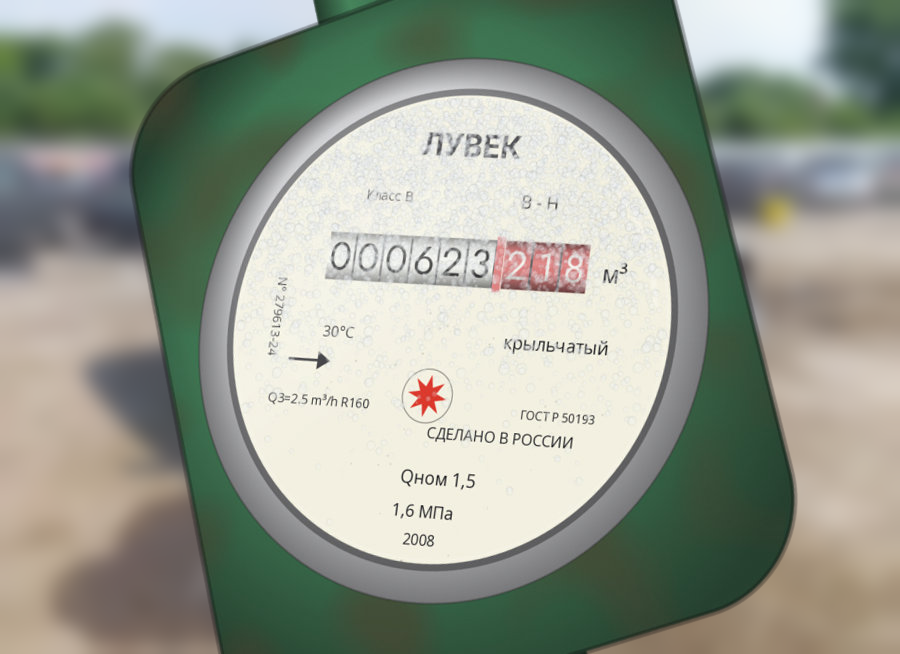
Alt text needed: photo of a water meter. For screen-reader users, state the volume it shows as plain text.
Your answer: 623.218 m³
